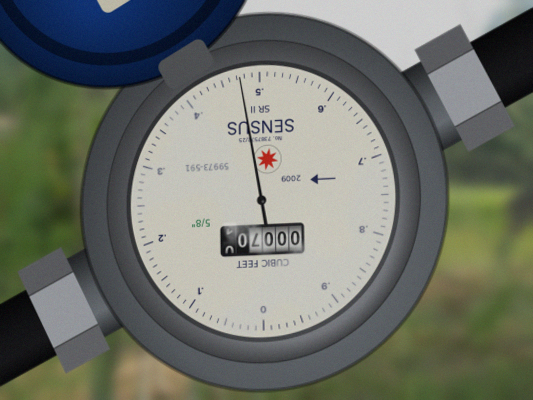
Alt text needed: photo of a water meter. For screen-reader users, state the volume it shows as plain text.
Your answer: 700.47 ft³
